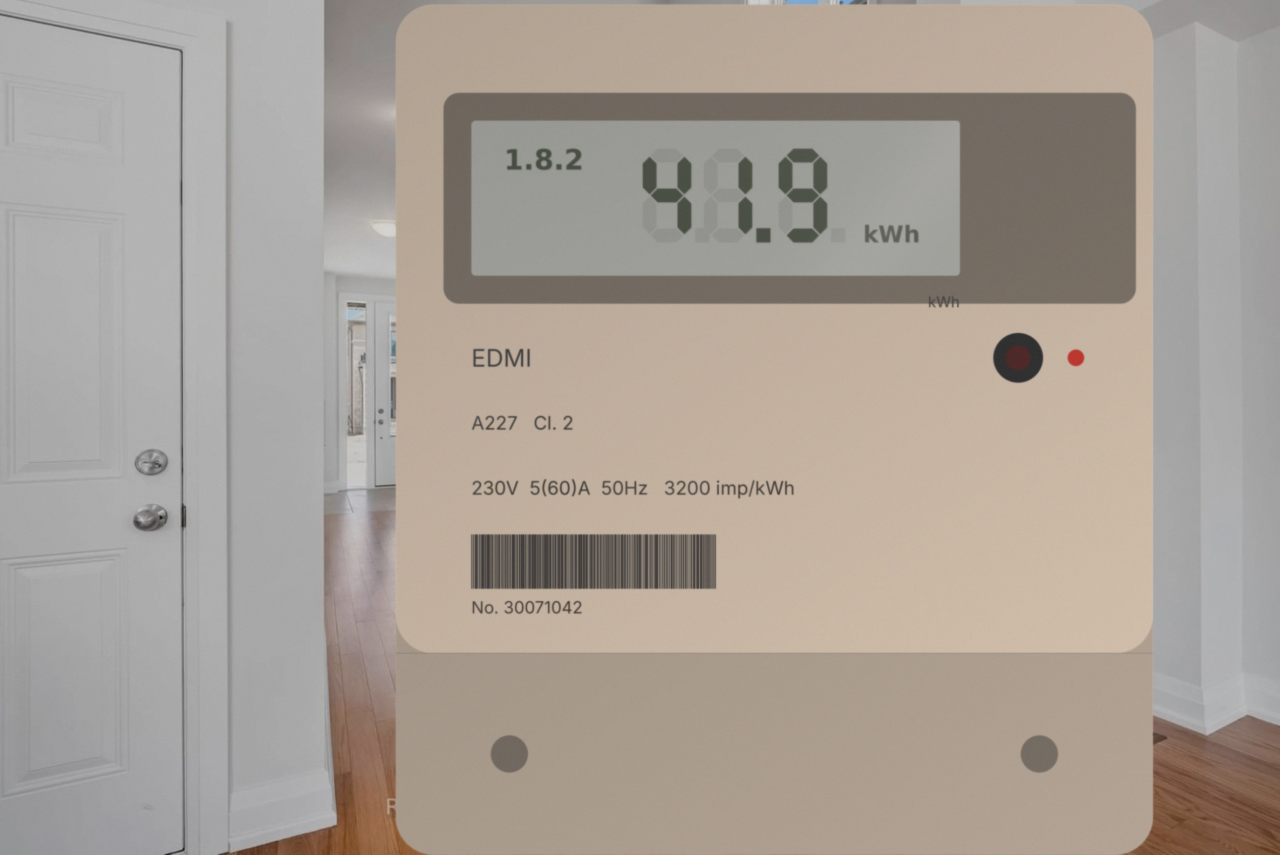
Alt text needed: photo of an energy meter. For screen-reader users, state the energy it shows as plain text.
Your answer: 41.9 kWh
